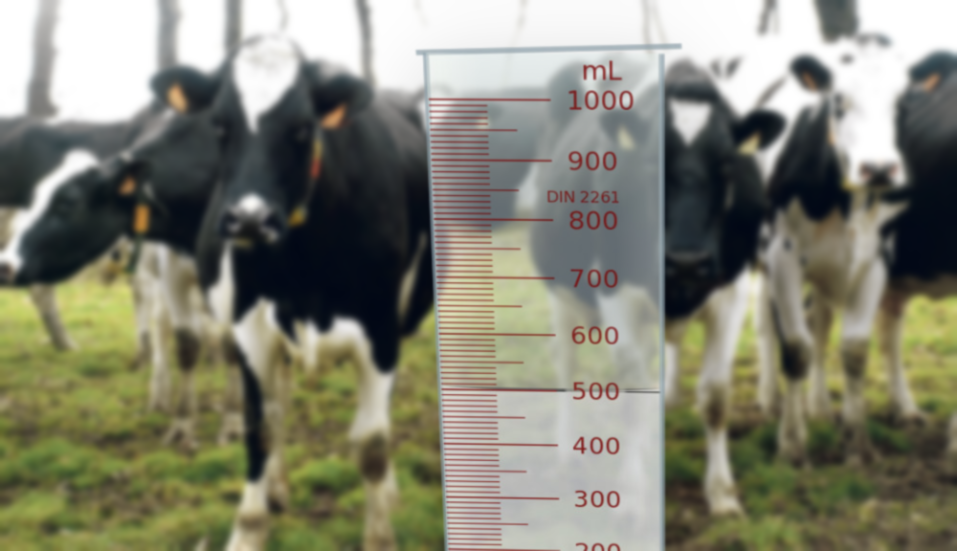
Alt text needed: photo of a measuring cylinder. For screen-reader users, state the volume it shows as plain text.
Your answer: 500 mL
